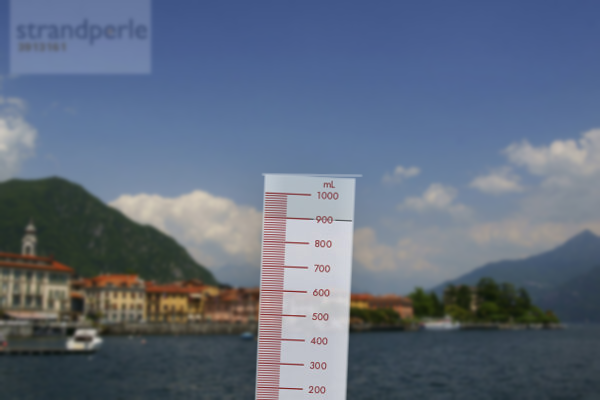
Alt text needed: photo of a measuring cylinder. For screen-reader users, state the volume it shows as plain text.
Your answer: 900 mL
